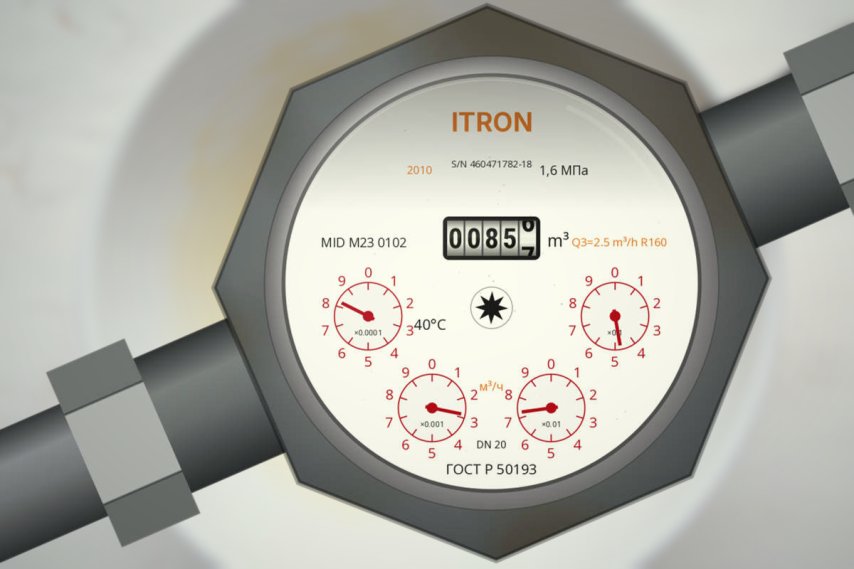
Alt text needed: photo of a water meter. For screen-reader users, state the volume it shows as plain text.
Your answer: 856.4728 m³
